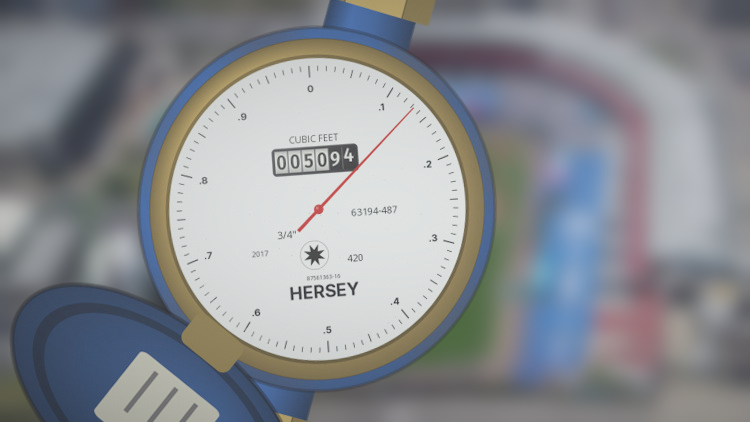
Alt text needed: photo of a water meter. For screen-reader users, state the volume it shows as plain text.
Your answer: 5094.13 ft³
